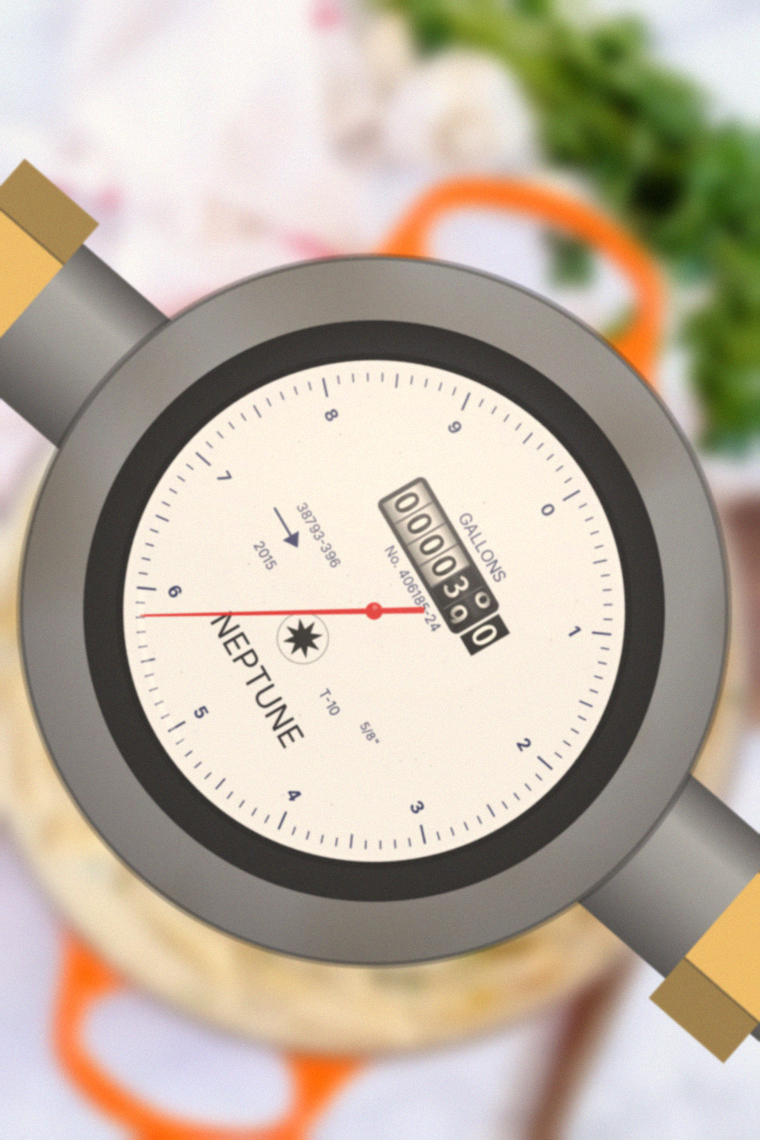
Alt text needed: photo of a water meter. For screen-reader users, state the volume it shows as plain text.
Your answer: 385.8 gal
